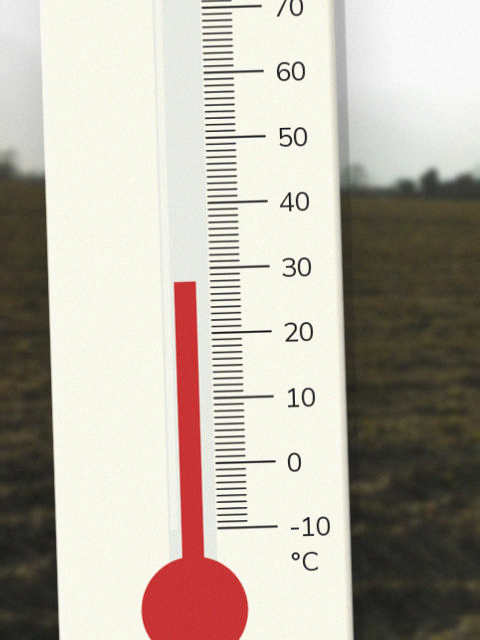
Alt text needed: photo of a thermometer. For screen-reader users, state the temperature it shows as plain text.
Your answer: 28 °C
